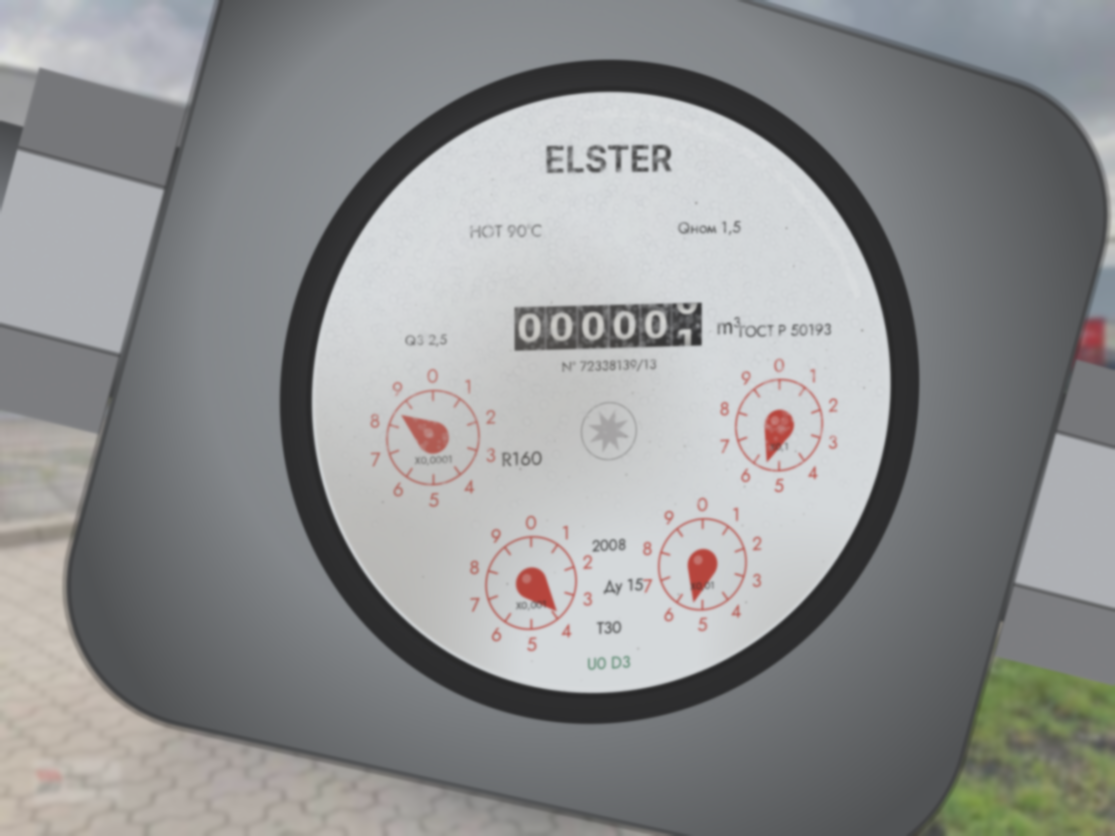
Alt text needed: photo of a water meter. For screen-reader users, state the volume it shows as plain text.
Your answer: 0.5538 m³
